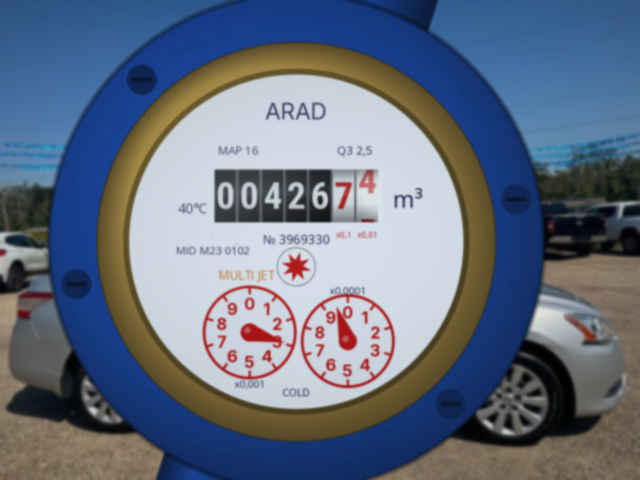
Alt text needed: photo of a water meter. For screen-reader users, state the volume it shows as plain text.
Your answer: 426.7429 m³
